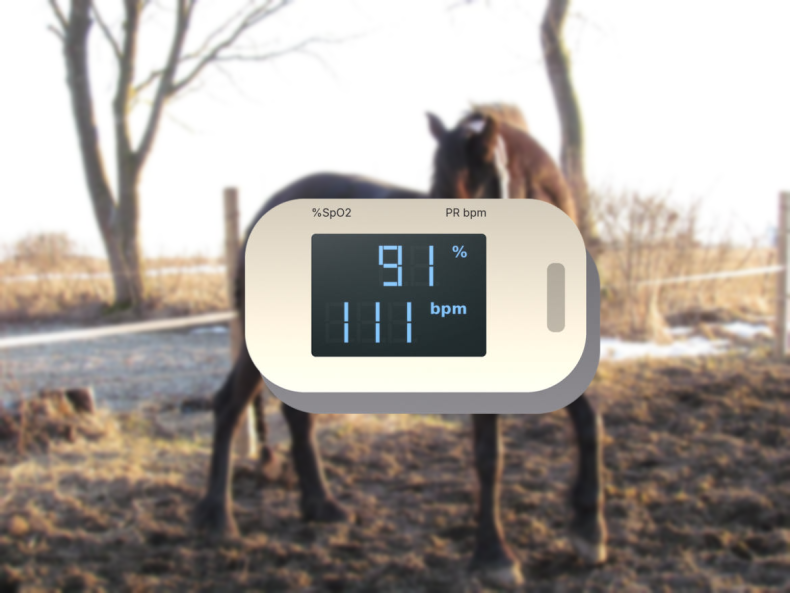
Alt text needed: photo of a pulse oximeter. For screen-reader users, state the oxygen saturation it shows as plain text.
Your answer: 91 %
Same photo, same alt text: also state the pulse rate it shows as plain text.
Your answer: 111 bpm
